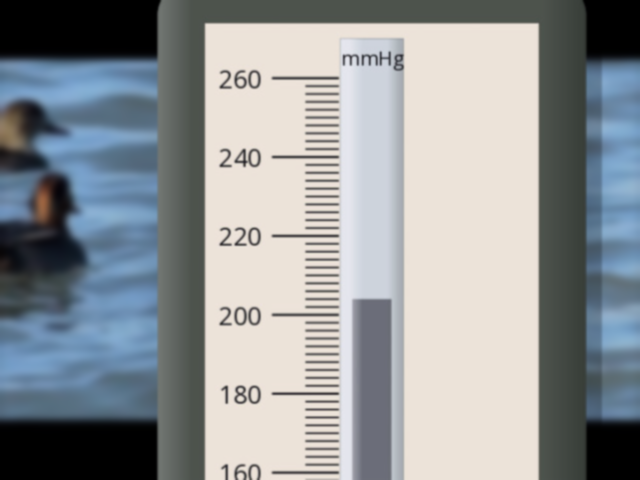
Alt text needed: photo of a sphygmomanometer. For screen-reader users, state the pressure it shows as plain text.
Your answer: 204 mmHg
